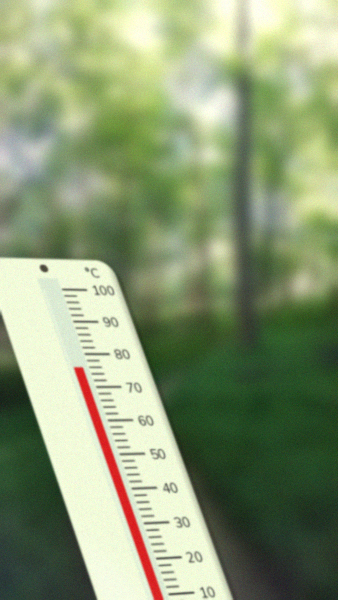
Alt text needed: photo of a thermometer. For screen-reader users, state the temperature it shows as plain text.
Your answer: 76 °C
